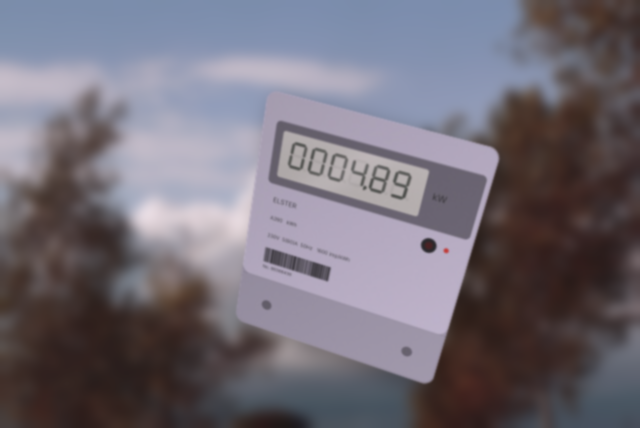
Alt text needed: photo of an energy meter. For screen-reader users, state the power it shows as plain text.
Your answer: 4.89 kW
